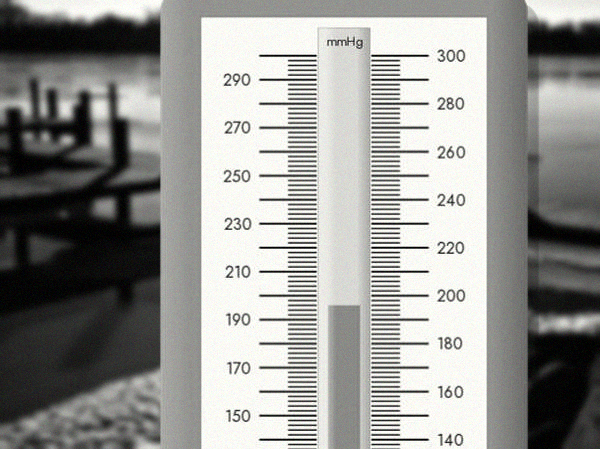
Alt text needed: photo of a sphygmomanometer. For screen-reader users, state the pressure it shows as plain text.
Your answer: 196 mmHg
